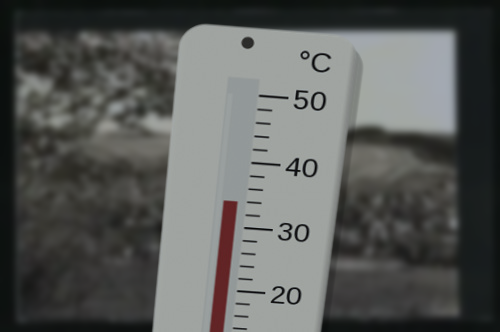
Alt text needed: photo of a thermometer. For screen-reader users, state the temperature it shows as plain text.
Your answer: 34 °C
